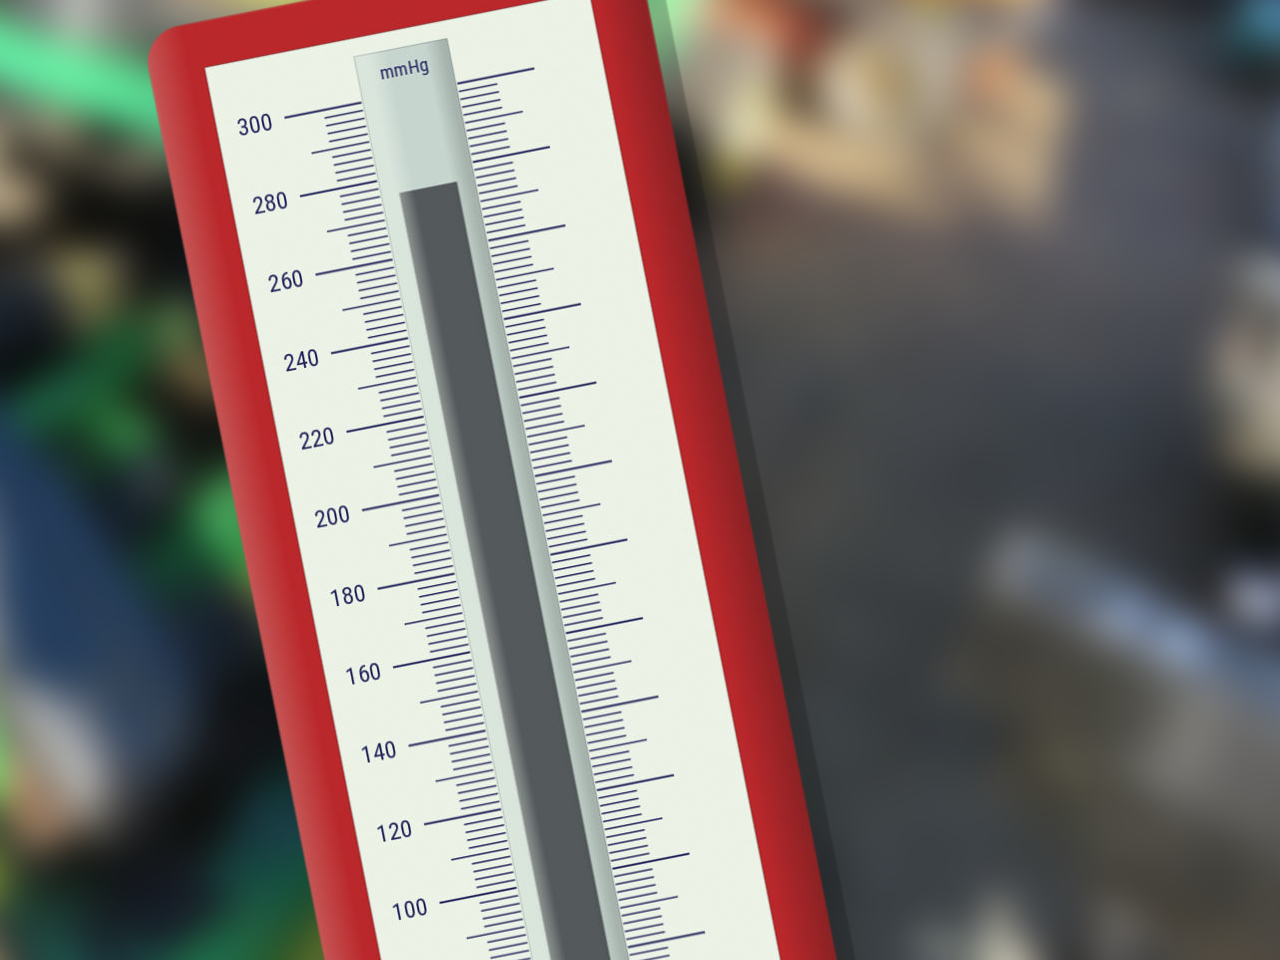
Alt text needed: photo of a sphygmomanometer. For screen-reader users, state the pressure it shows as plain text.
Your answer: 276 mmHg
